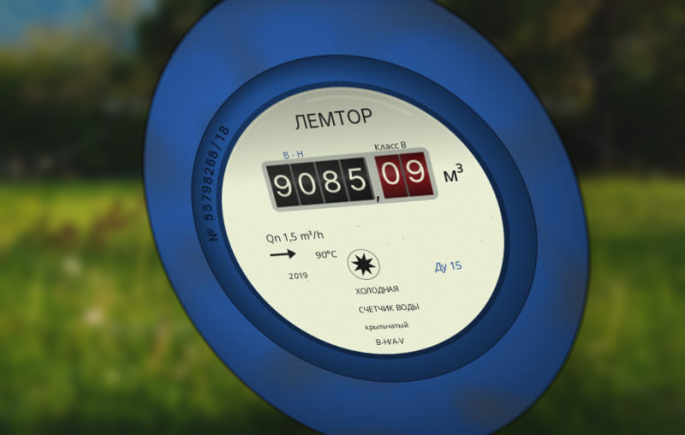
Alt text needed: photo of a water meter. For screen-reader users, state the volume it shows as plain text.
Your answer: 9085.09 m³
